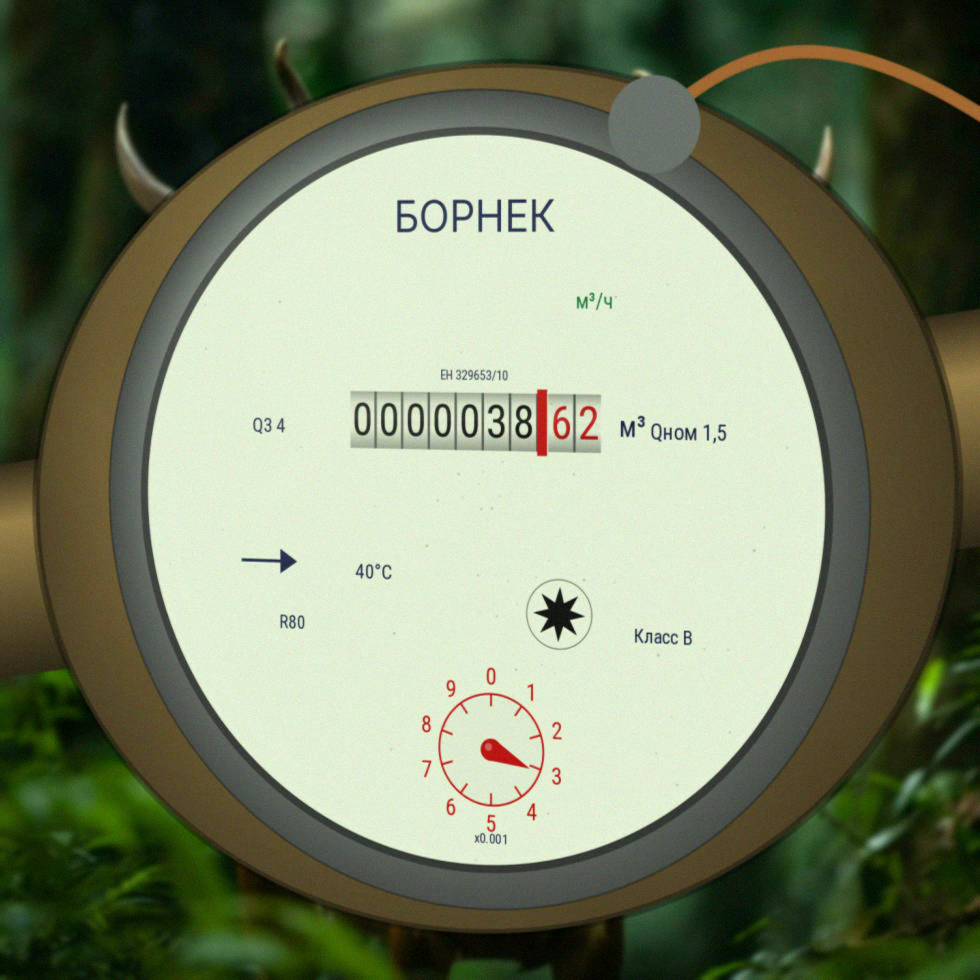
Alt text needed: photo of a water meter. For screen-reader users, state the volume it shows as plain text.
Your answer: 38.623 m³
